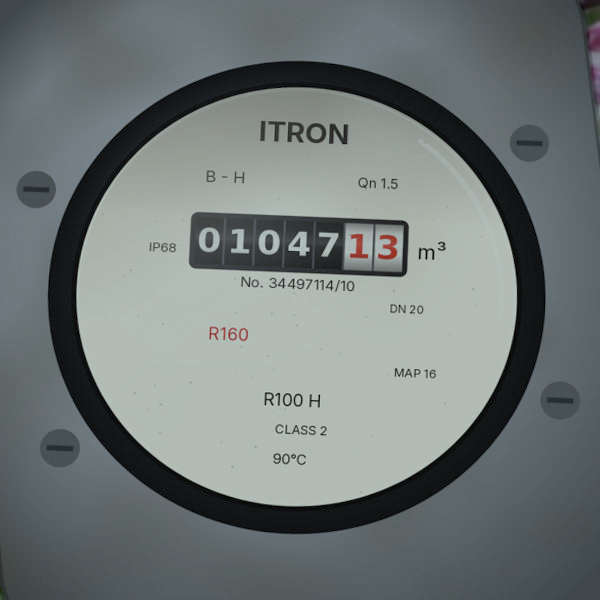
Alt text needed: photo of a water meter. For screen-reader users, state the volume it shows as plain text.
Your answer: 1047.13 m³
